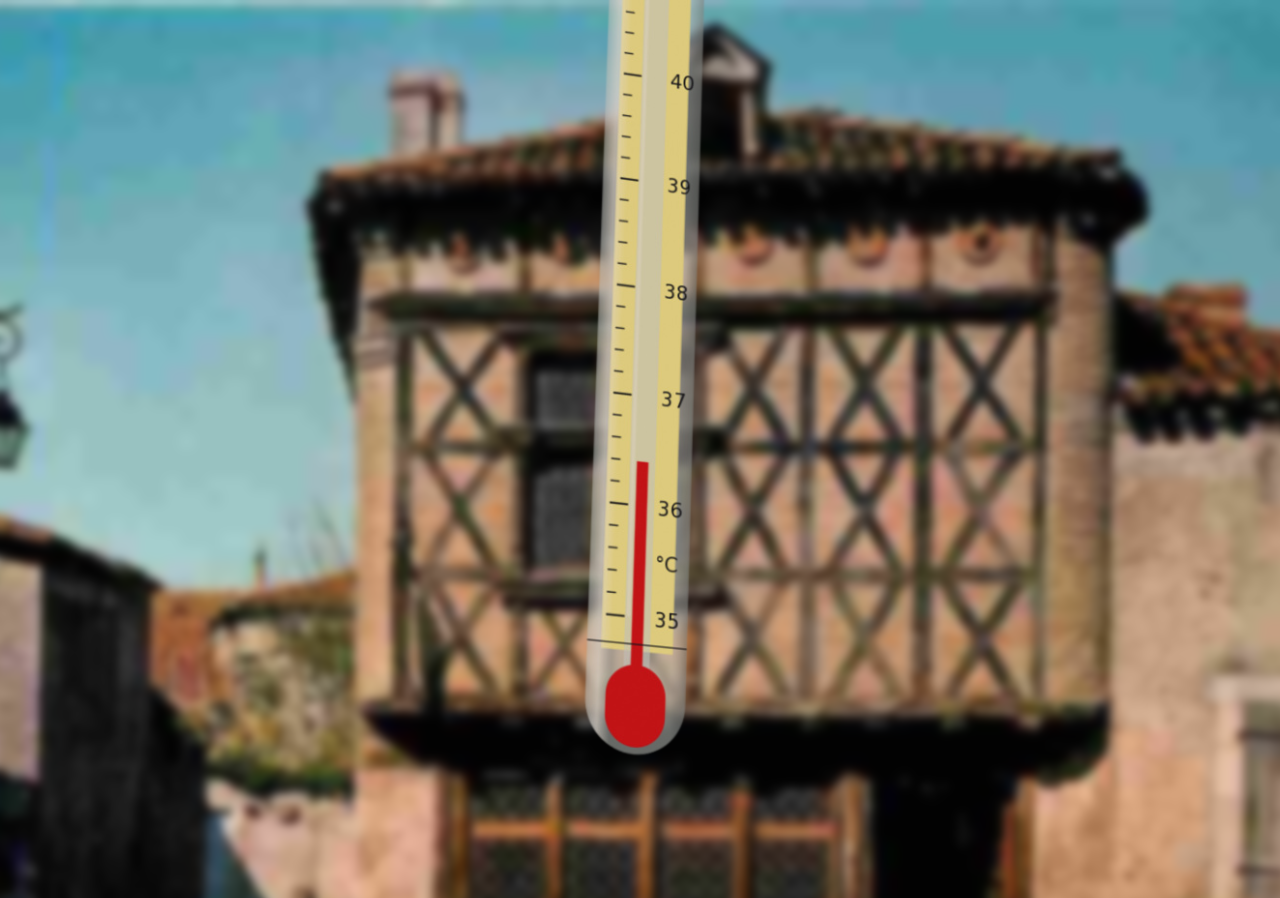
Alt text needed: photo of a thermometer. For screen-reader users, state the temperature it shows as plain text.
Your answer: 36.4 °C
